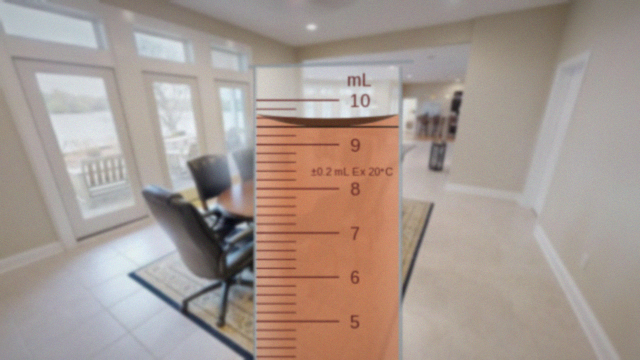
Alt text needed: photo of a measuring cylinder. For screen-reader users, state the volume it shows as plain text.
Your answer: 9.4 mL
